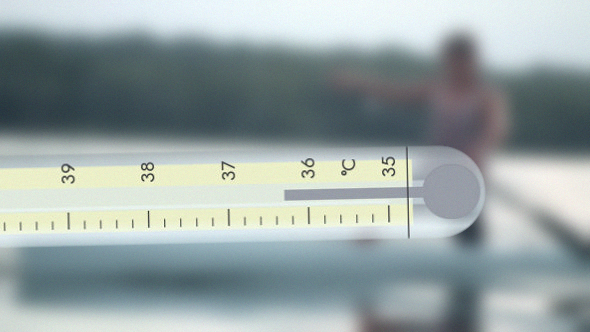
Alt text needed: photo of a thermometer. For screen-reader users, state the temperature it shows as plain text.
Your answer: 36.3 °C
